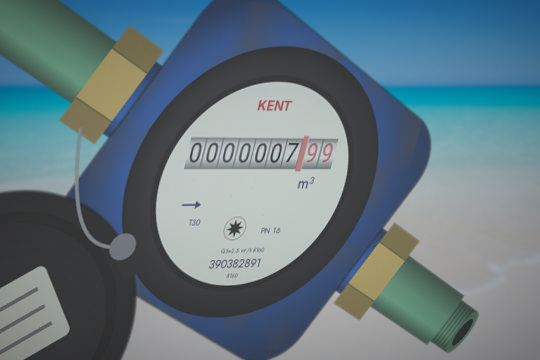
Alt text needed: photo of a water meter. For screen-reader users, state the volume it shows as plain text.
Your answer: 7.99 m³
